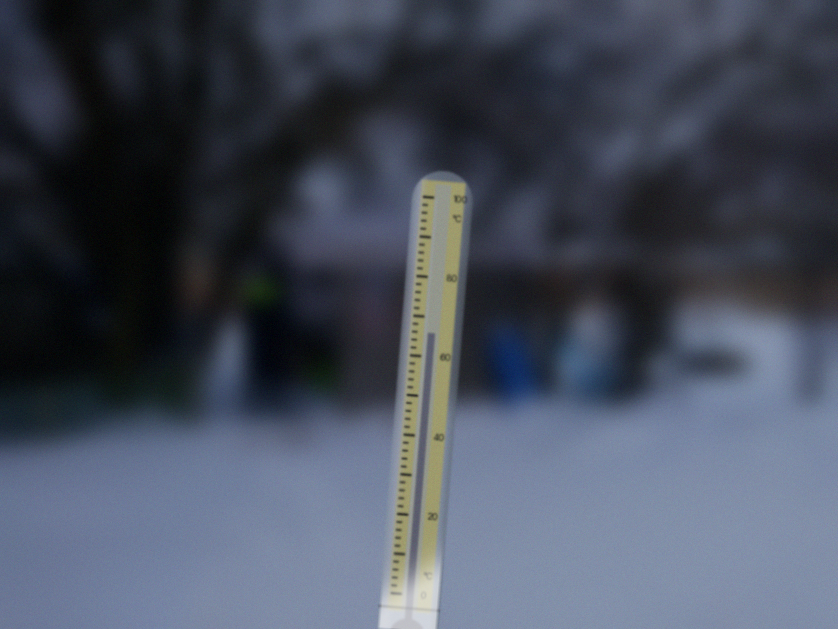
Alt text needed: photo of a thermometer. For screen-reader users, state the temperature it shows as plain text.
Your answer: 66 °C
